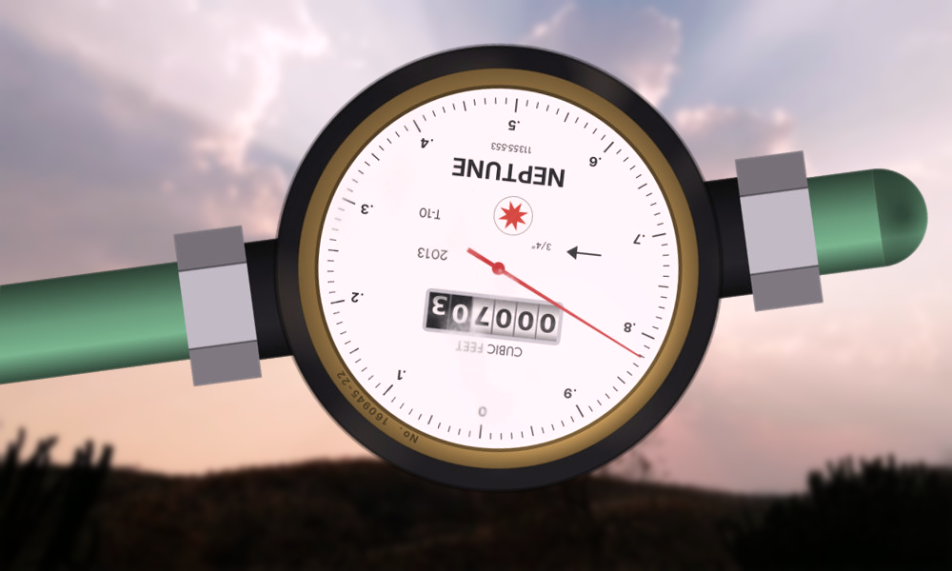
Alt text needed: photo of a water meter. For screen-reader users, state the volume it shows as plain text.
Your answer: 702.82 ft³
